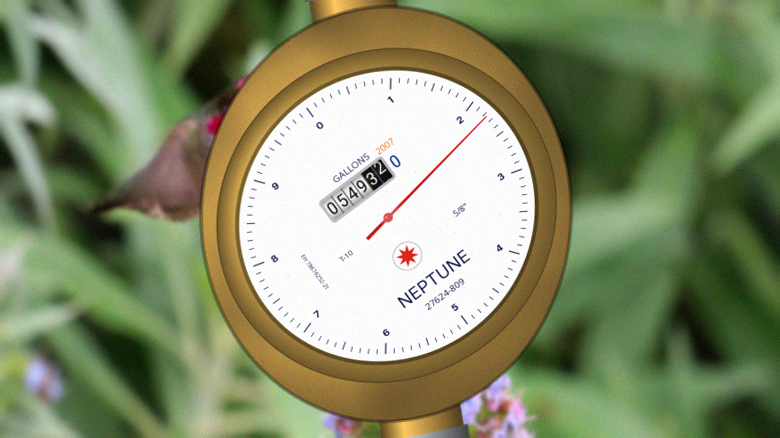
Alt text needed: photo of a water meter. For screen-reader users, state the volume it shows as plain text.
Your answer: 549322.2 gal
